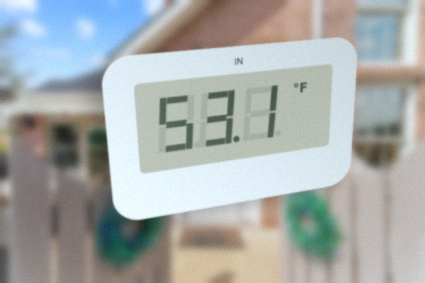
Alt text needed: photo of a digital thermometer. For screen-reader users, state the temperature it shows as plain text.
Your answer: 53.1 °F
